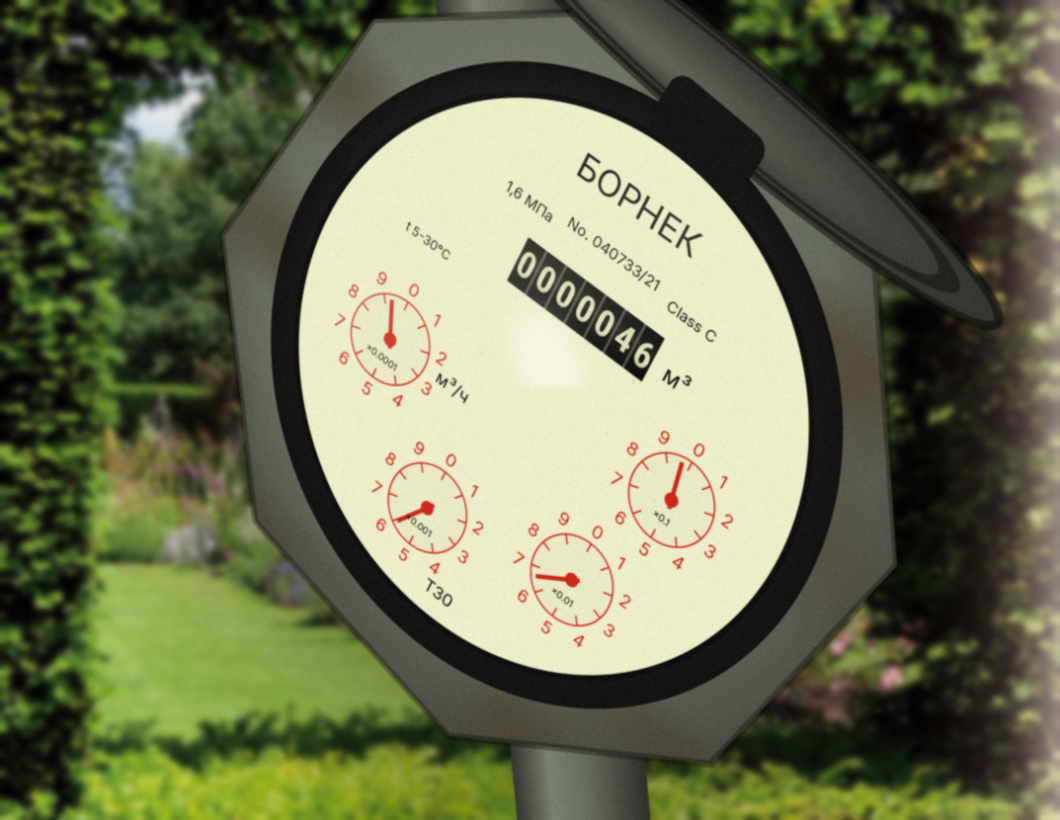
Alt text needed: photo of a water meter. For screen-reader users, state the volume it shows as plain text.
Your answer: 45.9659 m³
